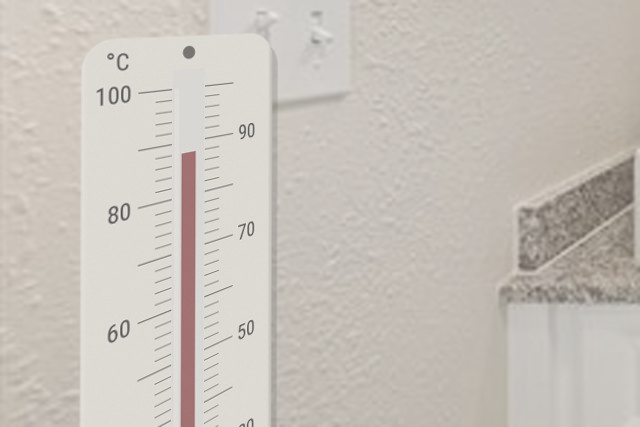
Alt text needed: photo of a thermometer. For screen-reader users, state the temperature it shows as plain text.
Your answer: 88 °C
